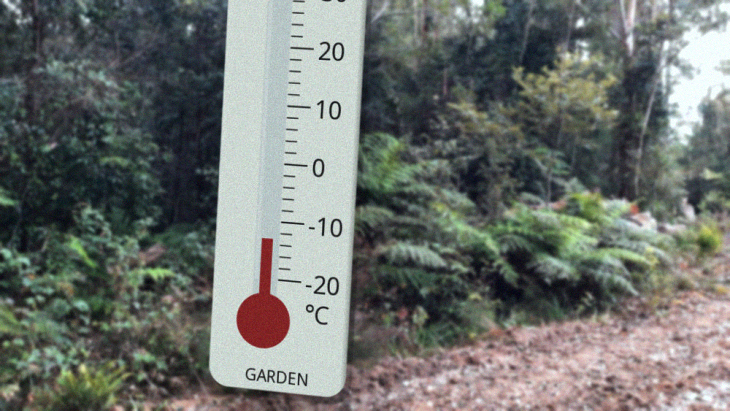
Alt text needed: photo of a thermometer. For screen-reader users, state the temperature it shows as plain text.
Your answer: -13 °C
